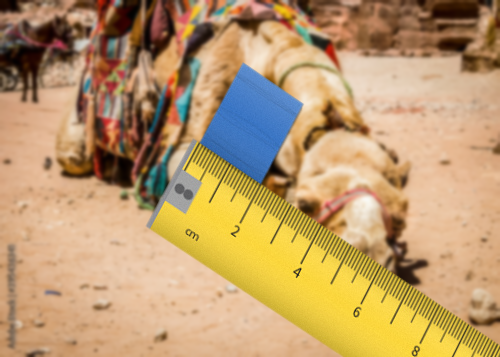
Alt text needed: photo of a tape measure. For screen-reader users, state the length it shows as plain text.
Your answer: 2 cm
